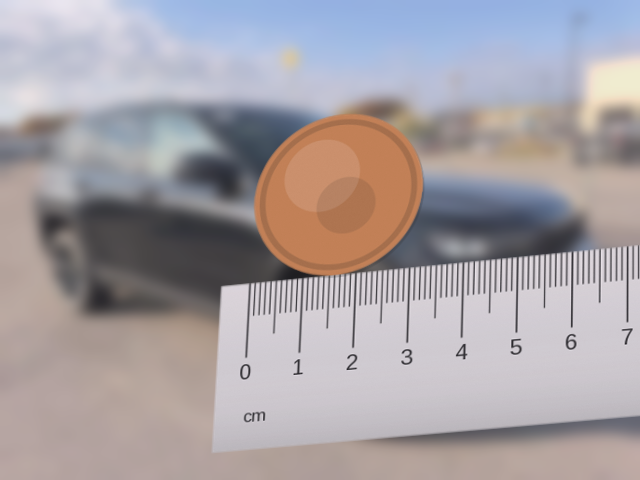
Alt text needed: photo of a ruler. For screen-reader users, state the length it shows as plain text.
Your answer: 3.2 cm
